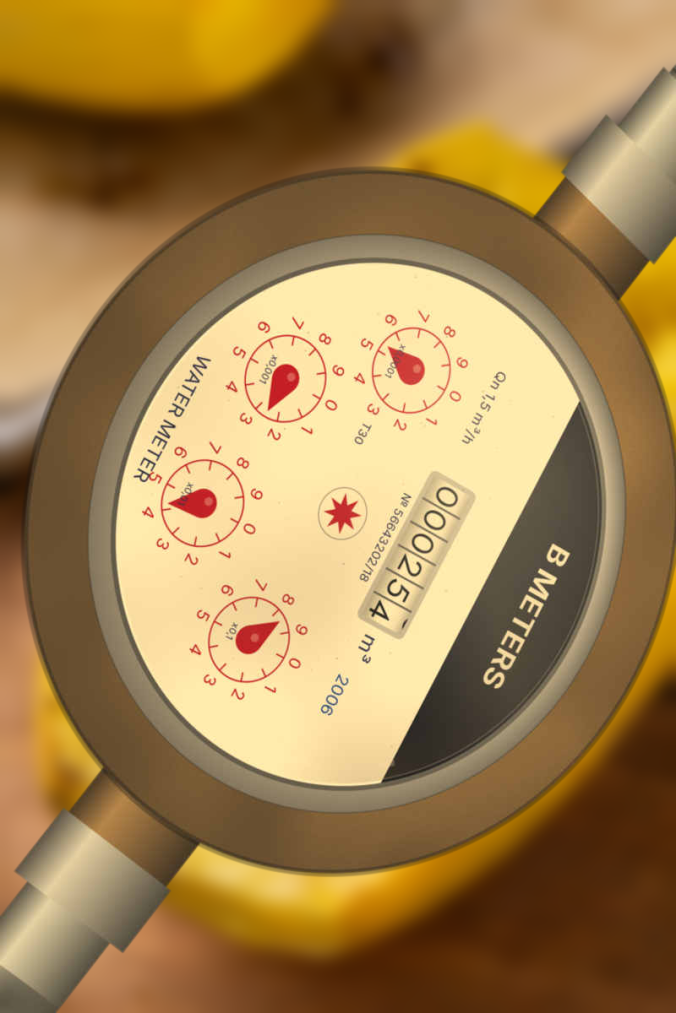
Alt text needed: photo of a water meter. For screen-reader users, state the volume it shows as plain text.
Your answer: 253.8425 m³
